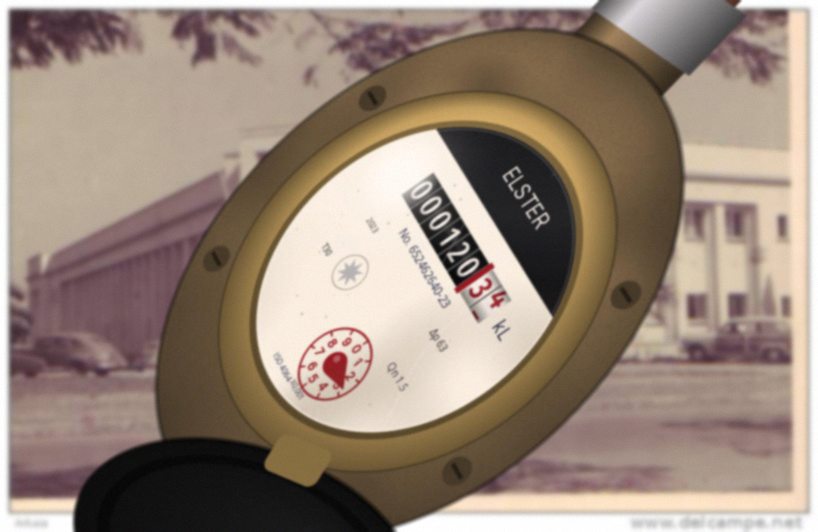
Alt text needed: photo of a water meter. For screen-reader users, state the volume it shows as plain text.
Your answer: 120.342 kL
